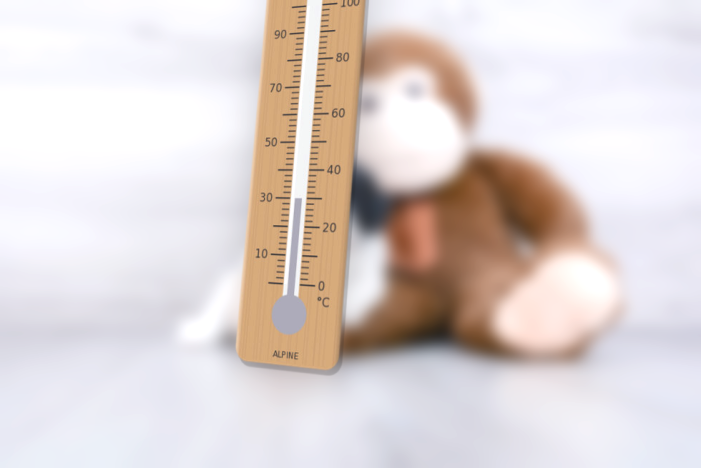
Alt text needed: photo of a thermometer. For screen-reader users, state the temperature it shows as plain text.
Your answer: 30 °C
